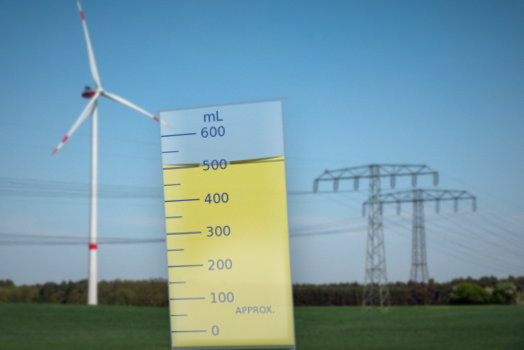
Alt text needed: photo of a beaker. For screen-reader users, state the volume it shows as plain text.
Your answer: 500 mL
